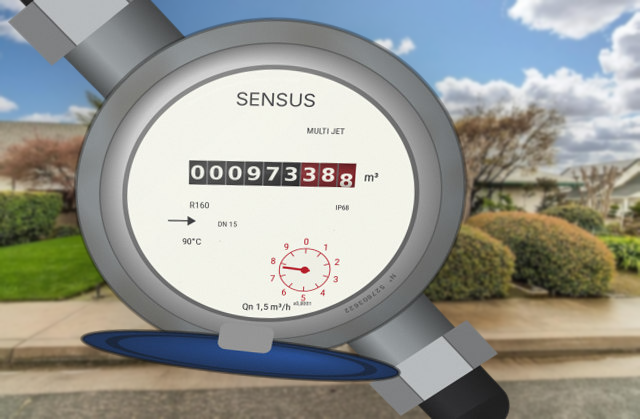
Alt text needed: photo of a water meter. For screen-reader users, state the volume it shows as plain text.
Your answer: 973.3877 m³
